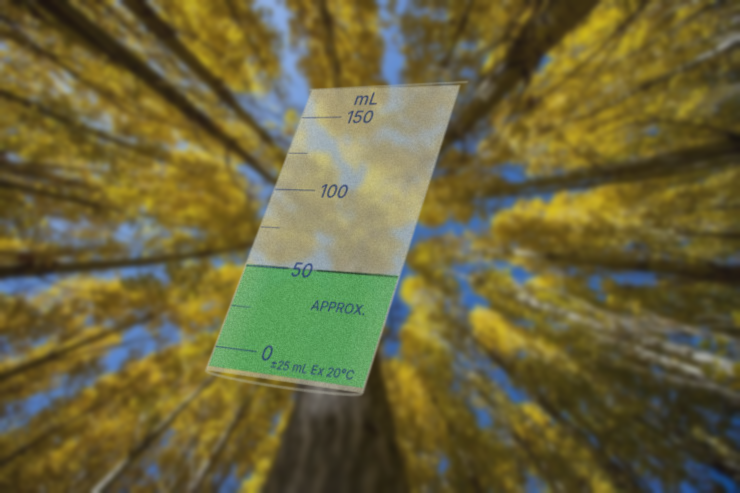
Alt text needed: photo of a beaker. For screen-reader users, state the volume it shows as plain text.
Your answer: 50 mL
